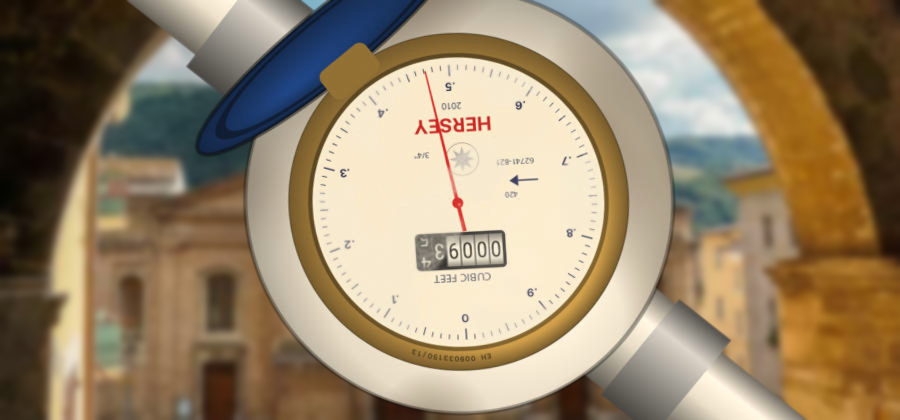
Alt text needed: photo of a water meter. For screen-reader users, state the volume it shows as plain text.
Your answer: 934.47 ft³
